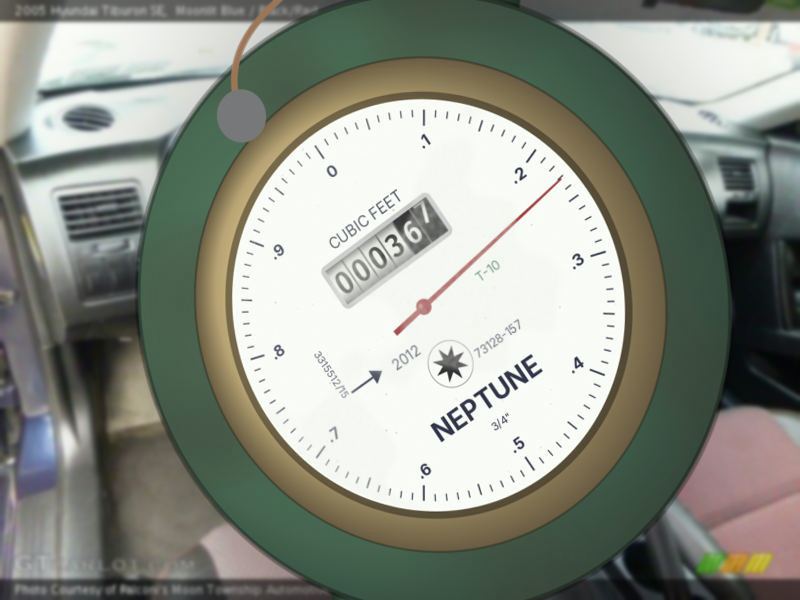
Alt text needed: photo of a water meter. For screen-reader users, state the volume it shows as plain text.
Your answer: 367.23 ft³
